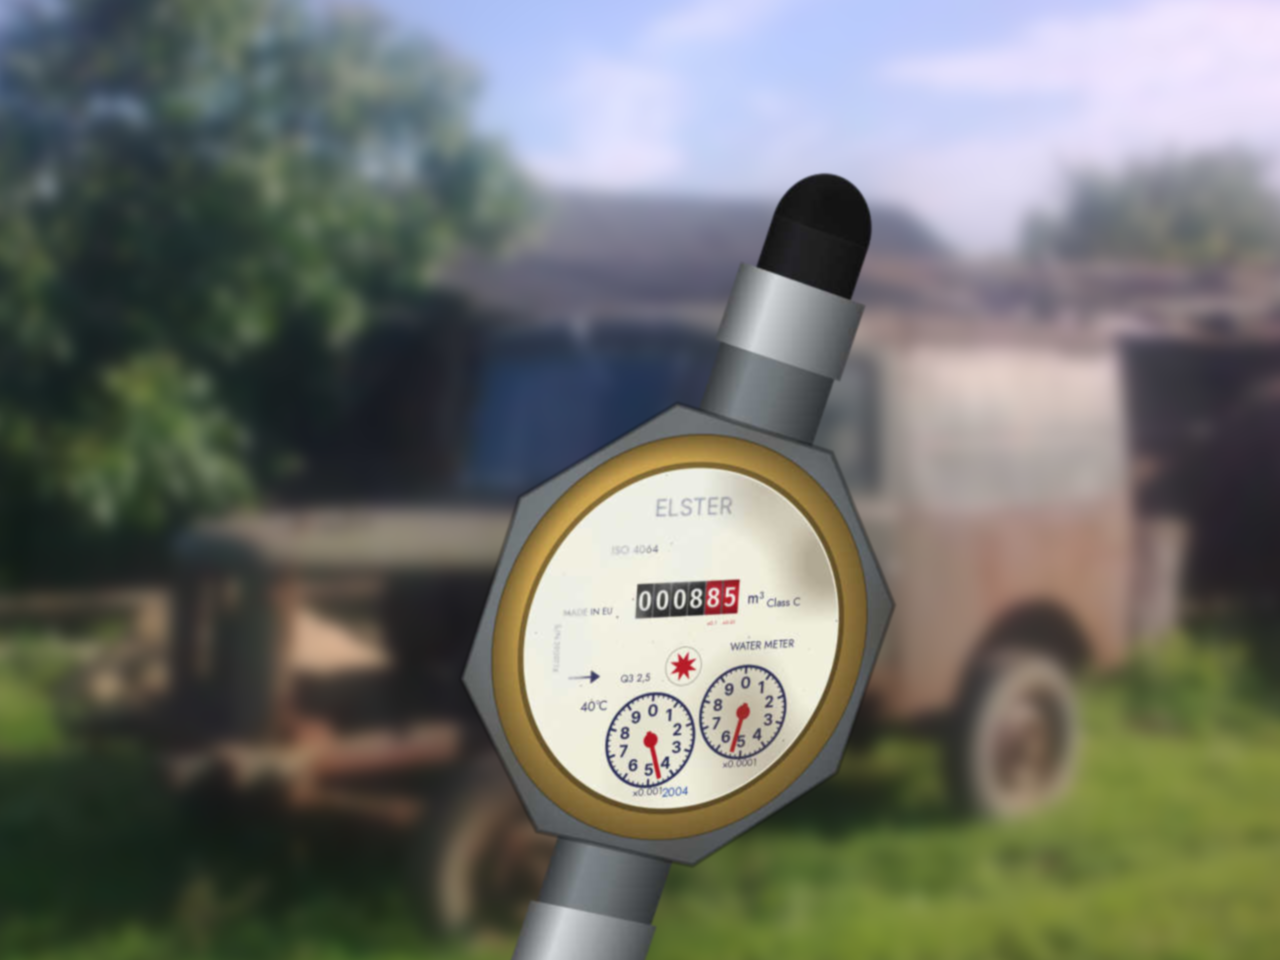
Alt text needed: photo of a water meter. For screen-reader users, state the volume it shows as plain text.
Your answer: 8.8545 m³
